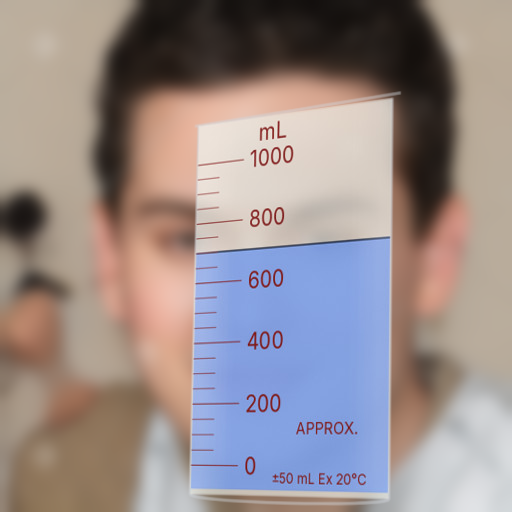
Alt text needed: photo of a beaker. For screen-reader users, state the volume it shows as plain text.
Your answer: 700 mL
